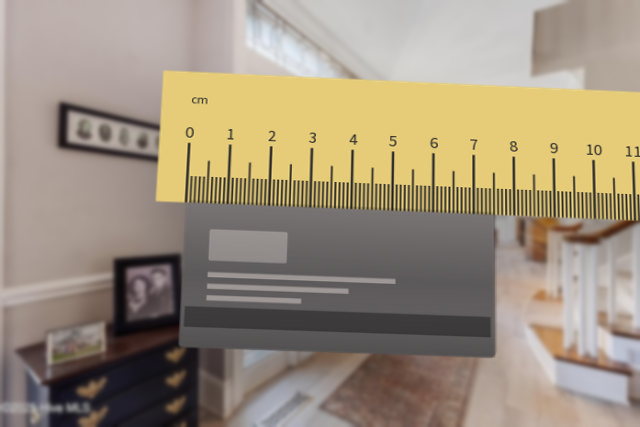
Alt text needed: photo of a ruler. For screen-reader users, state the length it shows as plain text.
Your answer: 7.5 cm
